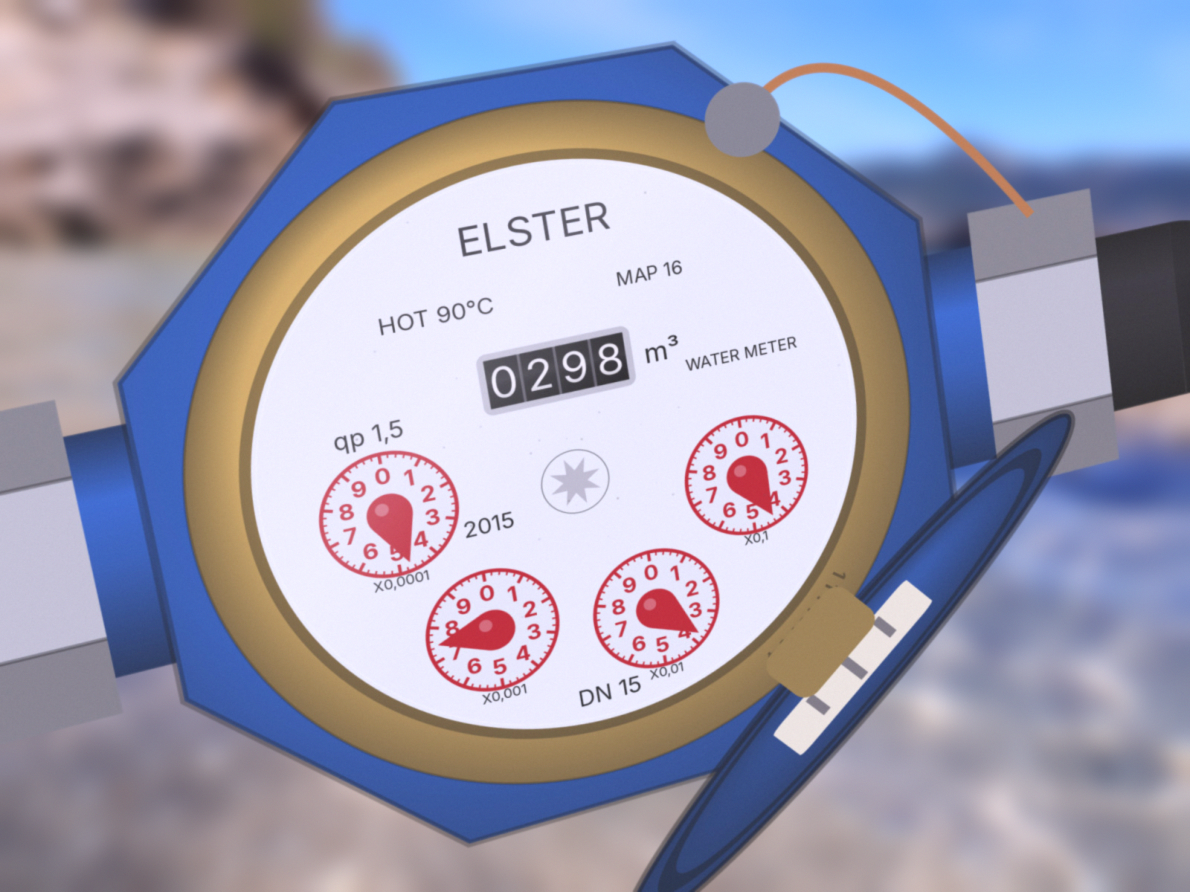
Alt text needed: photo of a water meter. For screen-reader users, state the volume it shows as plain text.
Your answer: 298.4374 m³
